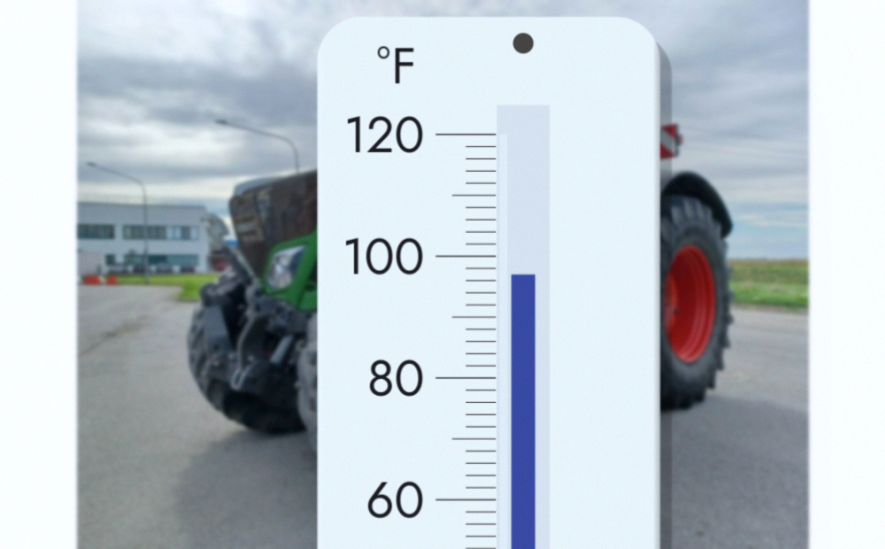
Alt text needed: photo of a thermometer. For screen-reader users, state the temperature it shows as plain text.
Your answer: 97 °F
